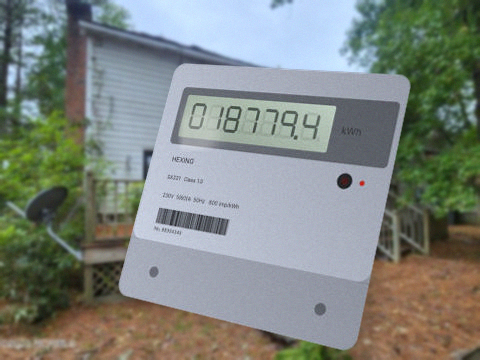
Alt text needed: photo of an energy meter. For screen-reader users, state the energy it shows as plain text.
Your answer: 18779.4 kWh
